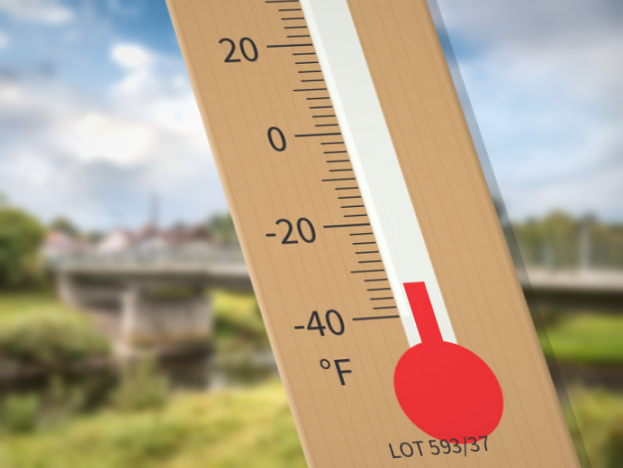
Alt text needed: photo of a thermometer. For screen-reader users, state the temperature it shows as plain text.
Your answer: -33 °F
